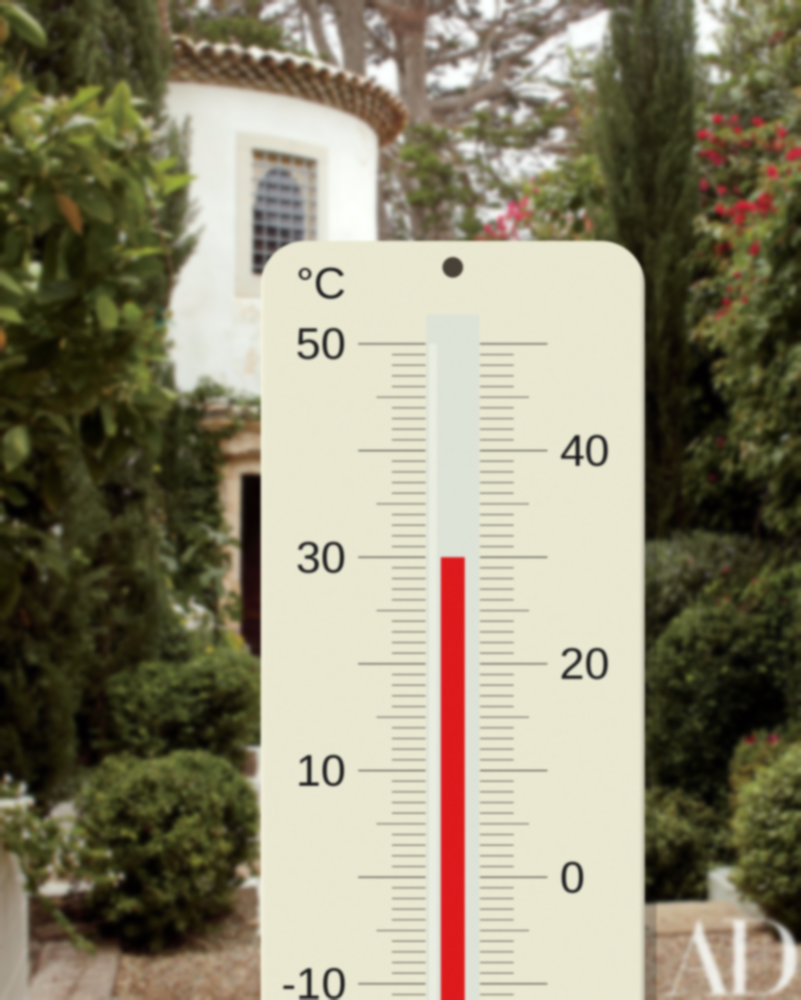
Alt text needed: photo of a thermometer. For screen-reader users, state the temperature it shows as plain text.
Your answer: 30 °C
